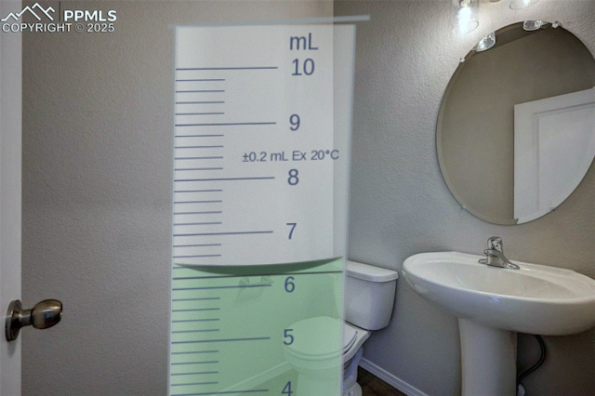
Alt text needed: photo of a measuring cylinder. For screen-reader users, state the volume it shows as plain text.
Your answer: 6.2 mL
